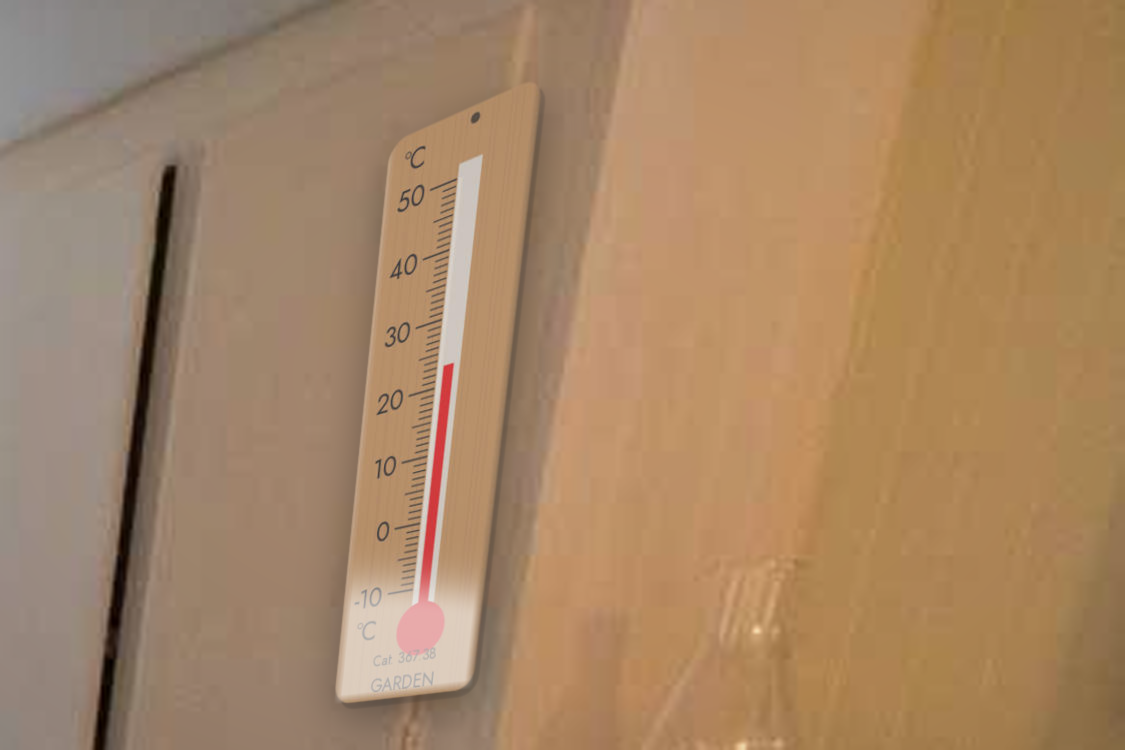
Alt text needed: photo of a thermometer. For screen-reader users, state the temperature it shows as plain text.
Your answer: 23 °C
